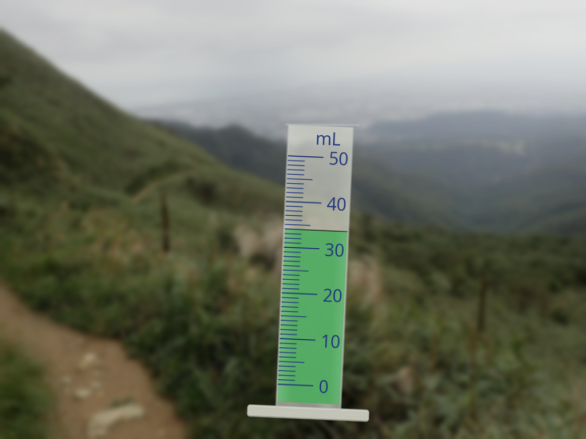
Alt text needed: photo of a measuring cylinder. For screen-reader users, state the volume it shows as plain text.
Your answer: 34 mL
